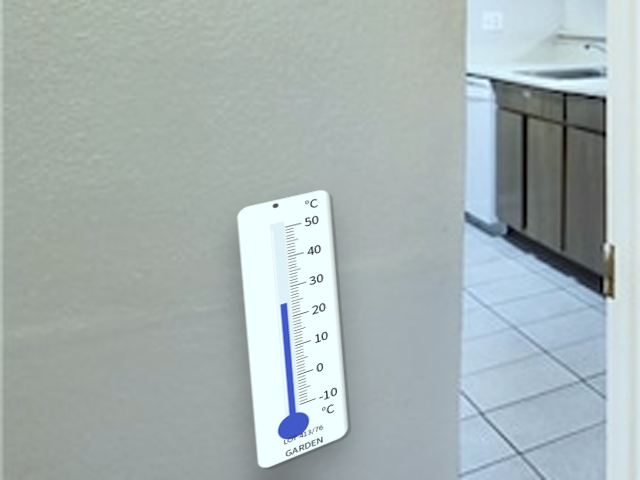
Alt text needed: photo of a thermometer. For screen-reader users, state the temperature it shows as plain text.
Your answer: 25 °C
